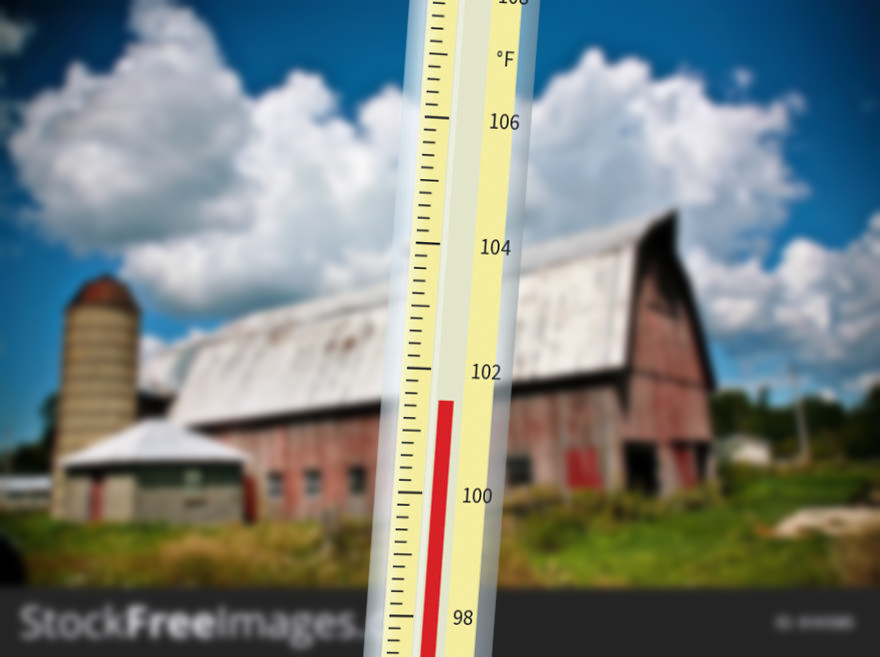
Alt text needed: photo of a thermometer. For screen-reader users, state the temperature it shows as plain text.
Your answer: 101.5 °F
